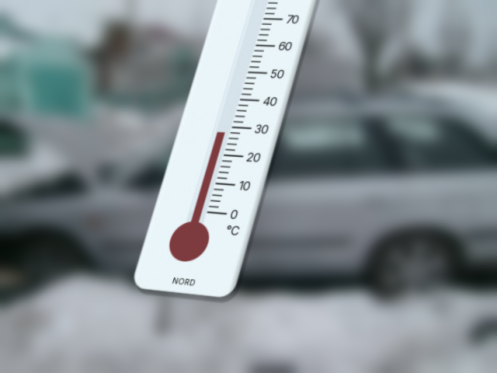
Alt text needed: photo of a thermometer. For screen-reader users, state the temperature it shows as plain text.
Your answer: 28 °C
